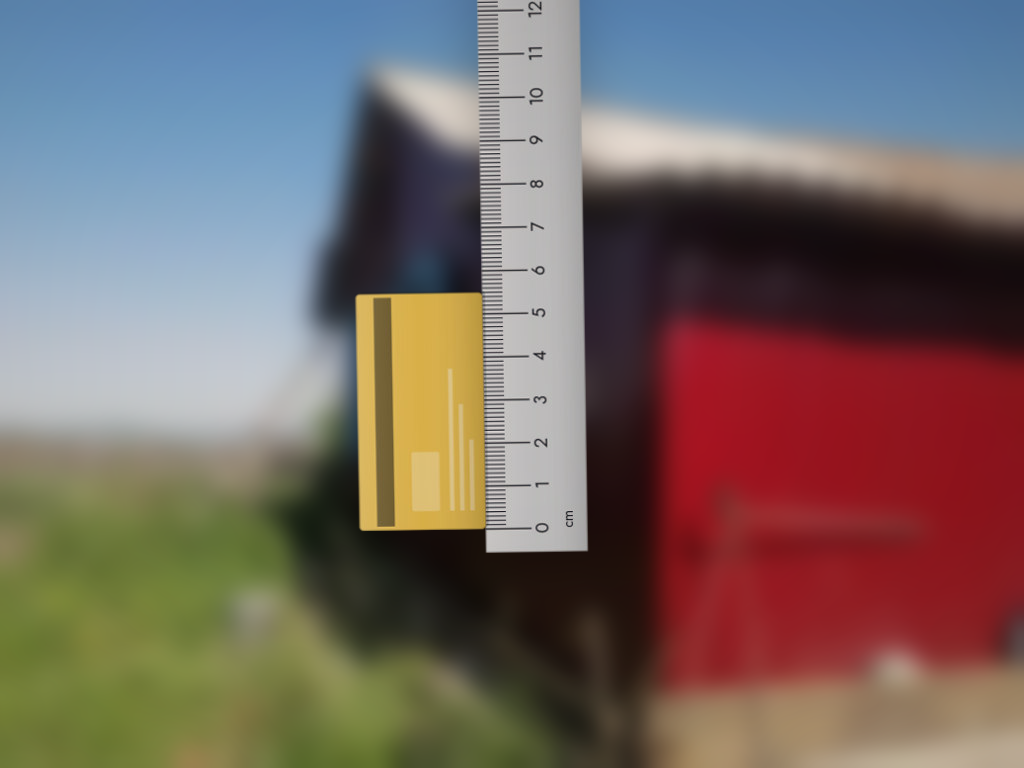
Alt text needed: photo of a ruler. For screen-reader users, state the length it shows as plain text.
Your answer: 5.5 cm
